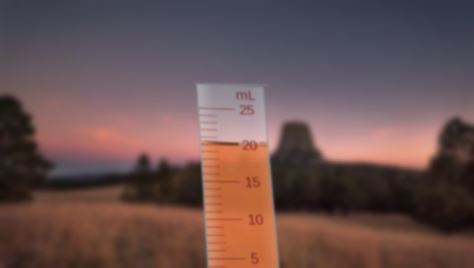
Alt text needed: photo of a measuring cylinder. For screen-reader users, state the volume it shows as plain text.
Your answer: 20 mL
